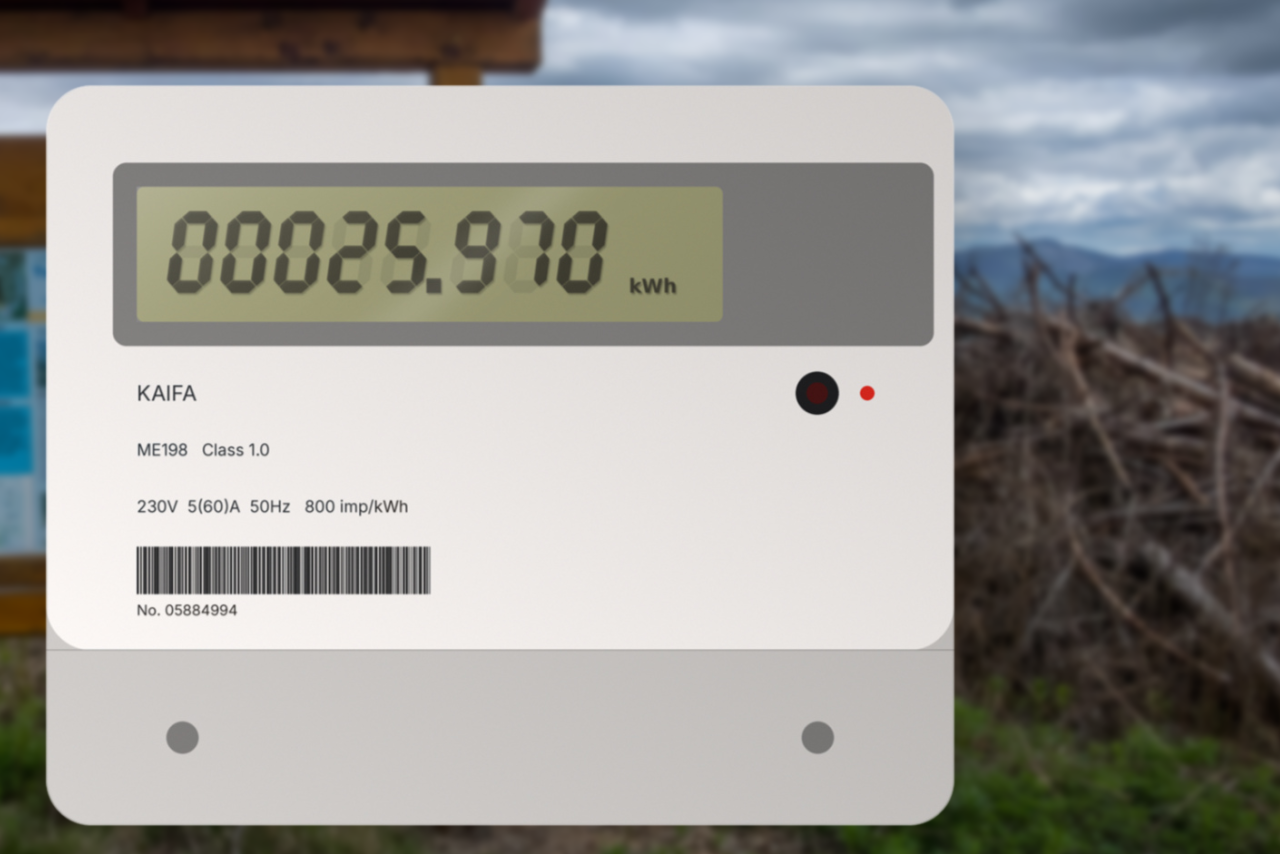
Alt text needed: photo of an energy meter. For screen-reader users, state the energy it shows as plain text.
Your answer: 25.970 kWh
